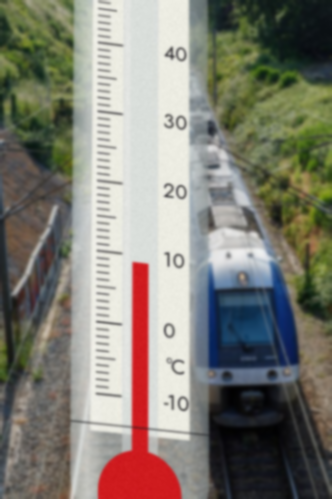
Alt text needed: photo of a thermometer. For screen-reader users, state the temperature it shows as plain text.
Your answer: 9 °C
